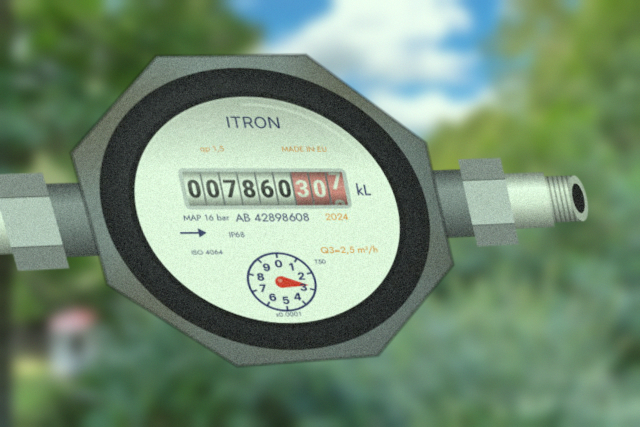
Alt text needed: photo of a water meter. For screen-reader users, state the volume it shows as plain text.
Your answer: 7860.3072 kL
